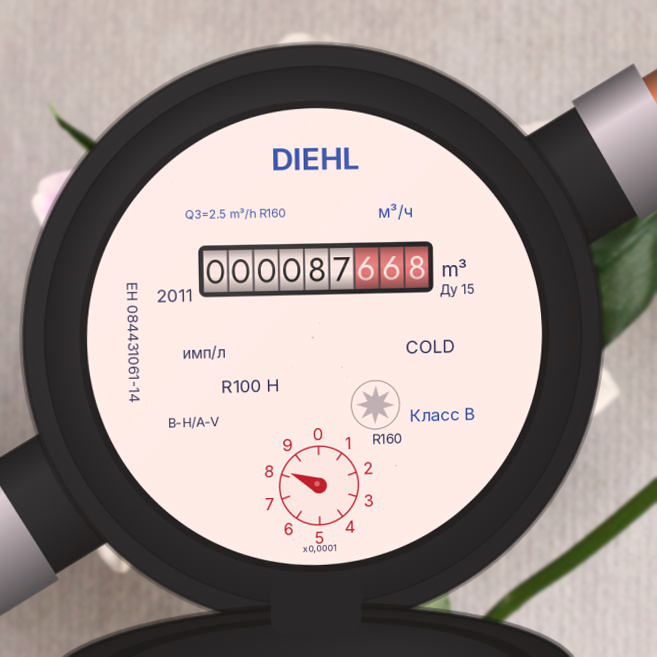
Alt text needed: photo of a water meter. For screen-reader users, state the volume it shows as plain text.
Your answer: 87.6688 m³
